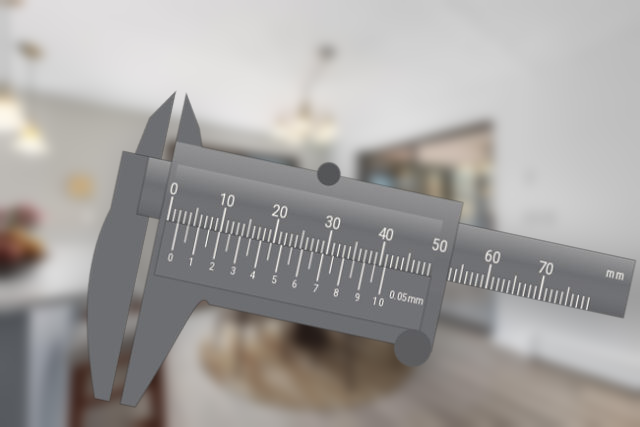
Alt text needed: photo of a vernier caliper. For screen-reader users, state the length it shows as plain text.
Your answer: 2.0 mm
